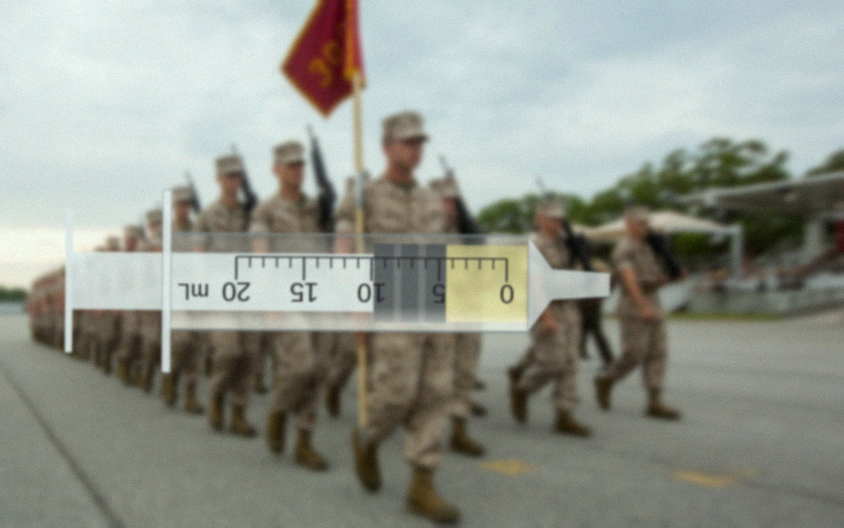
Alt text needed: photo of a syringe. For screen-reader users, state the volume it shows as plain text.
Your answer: 4.5 mL
